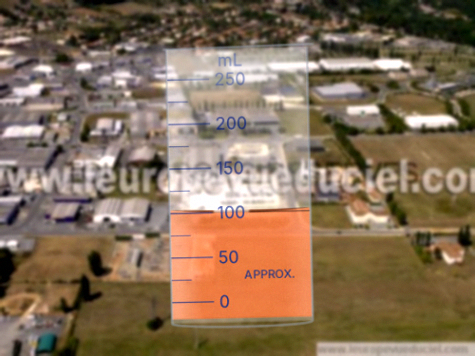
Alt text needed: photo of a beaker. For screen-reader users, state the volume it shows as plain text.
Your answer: 100 mL
